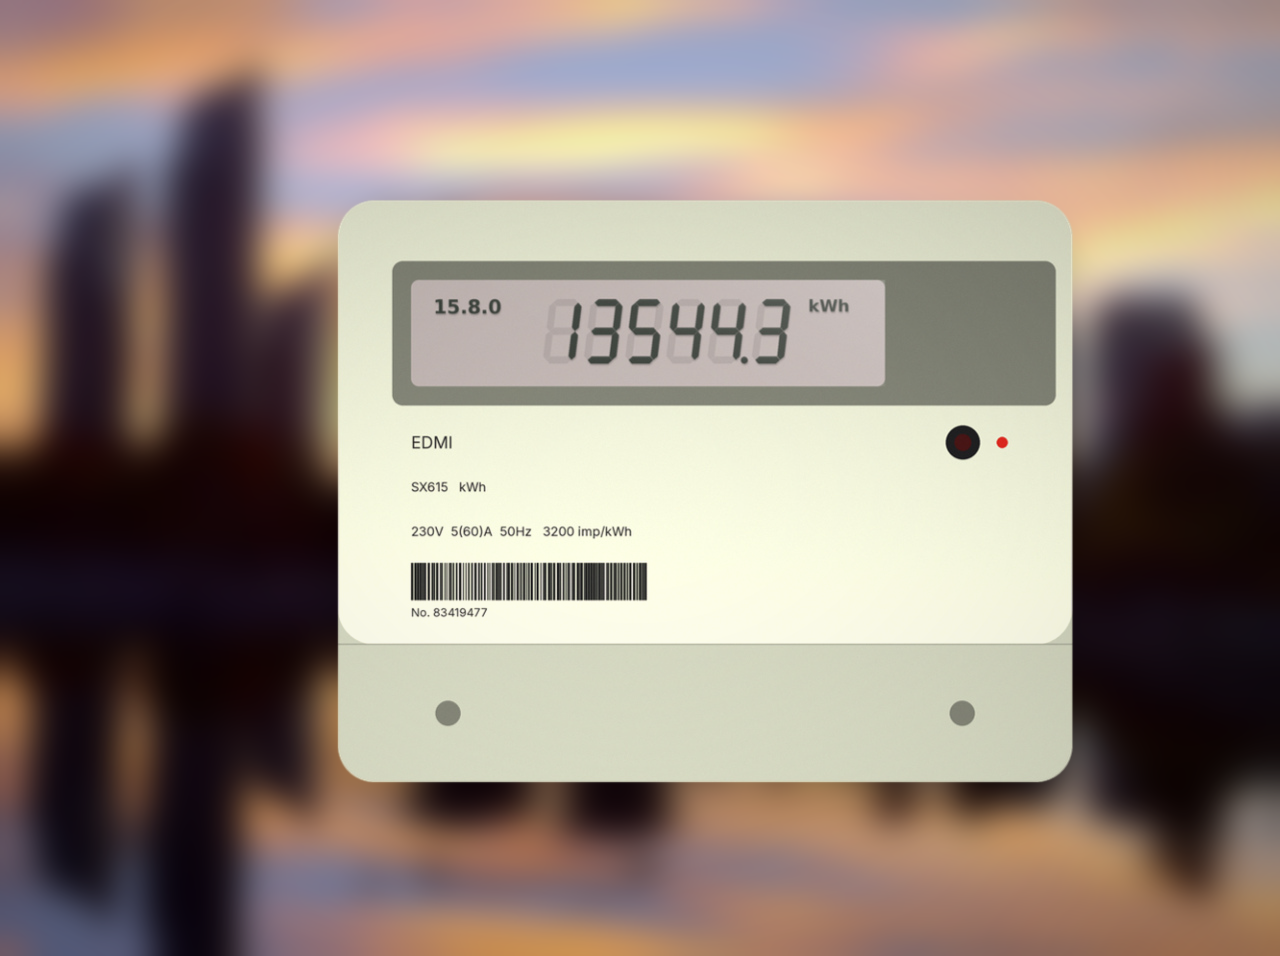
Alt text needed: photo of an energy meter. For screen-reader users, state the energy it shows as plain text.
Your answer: 13544.3 kWh
